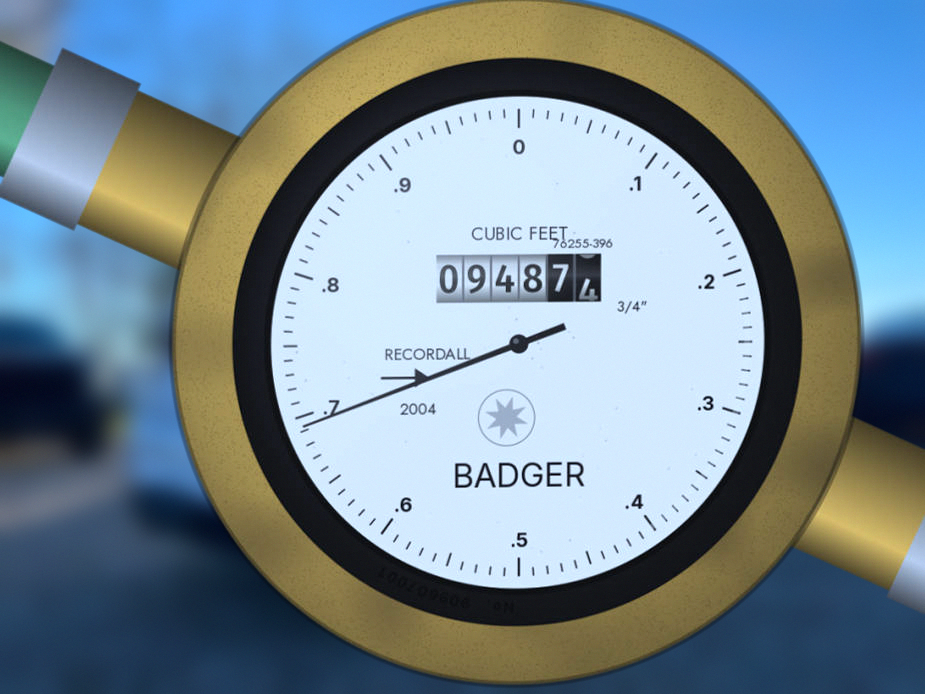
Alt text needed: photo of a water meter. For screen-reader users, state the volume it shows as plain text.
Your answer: 94873.69 ft³
